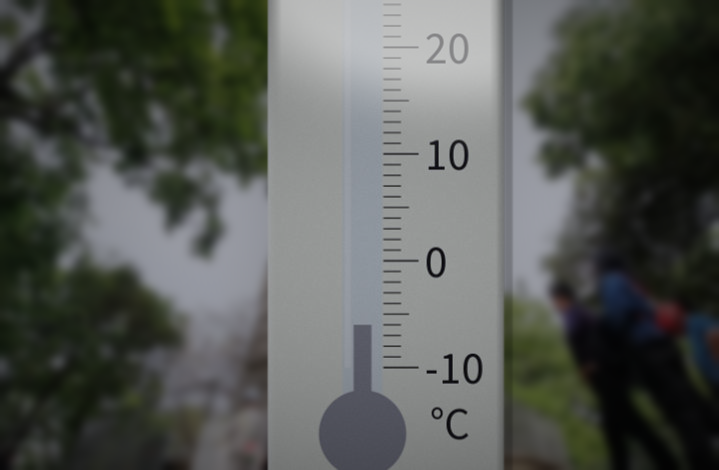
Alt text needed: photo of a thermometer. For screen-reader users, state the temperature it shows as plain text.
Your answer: -6 °C
